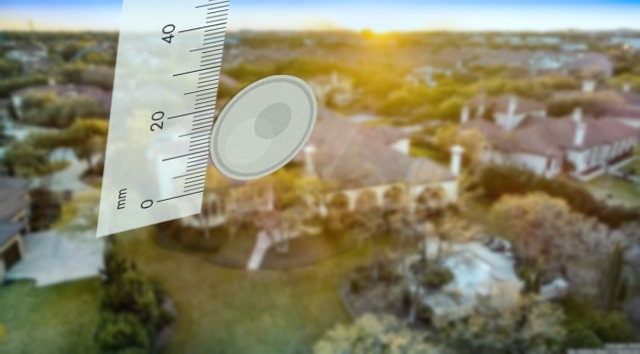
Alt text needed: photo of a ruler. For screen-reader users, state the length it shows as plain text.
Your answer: 25 mm
